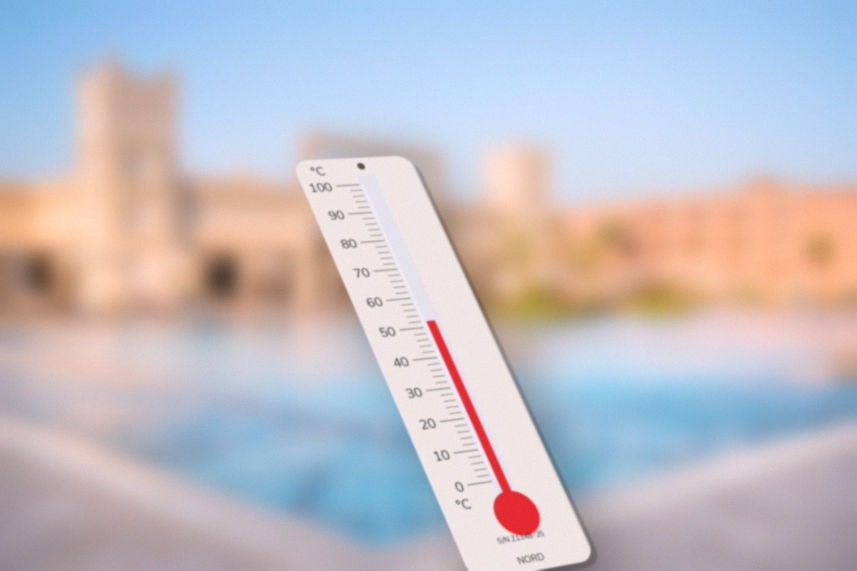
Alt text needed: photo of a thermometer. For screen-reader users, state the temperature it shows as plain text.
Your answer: 52 °C
